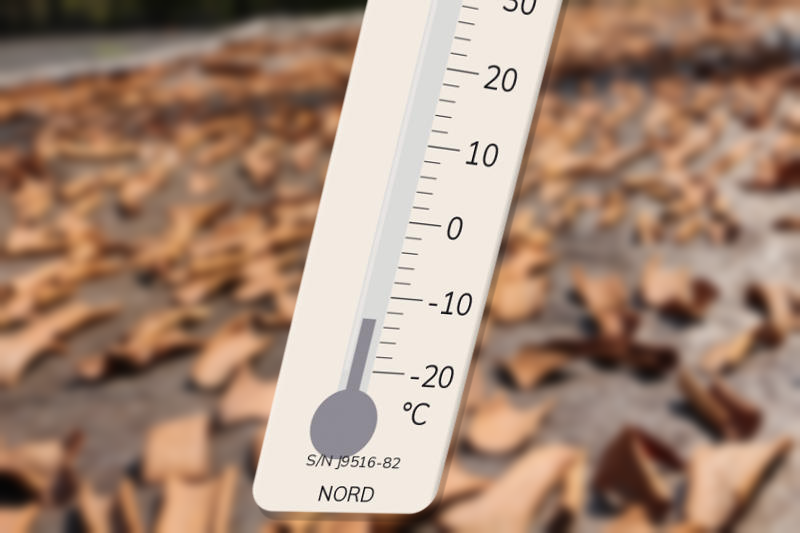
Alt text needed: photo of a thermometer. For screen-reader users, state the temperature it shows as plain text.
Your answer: -13 °C
